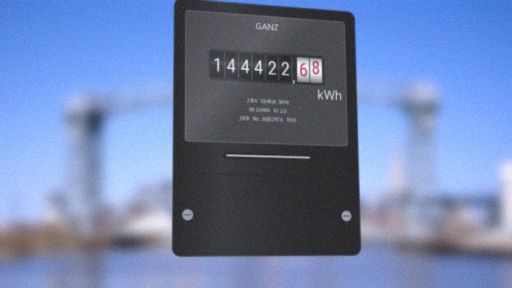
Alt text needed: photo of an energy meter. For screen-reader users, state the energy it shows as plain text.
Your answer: 144422.68 kWh
